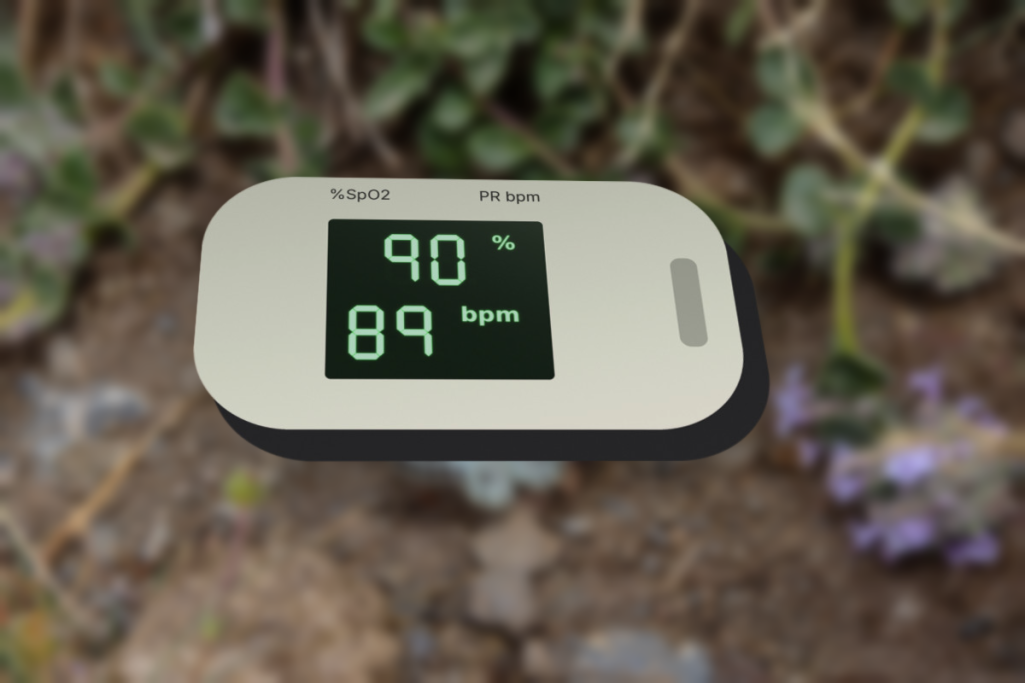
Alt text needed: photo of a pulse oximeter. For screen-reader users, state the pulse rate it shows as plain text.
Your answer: 89 bpm
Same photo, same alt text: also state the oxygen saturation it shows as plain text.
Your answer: 90 %
